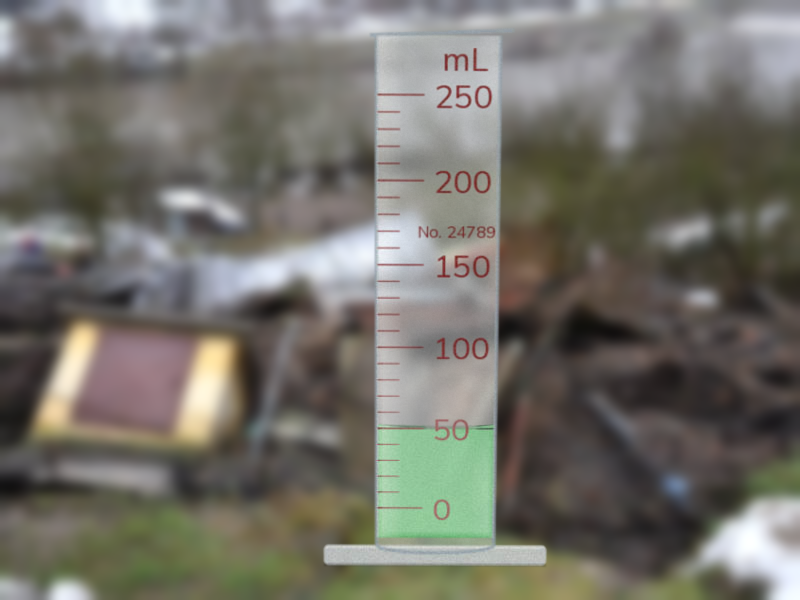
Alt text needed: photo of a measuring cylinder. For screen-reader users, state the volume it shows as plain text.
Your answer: 50 mL
